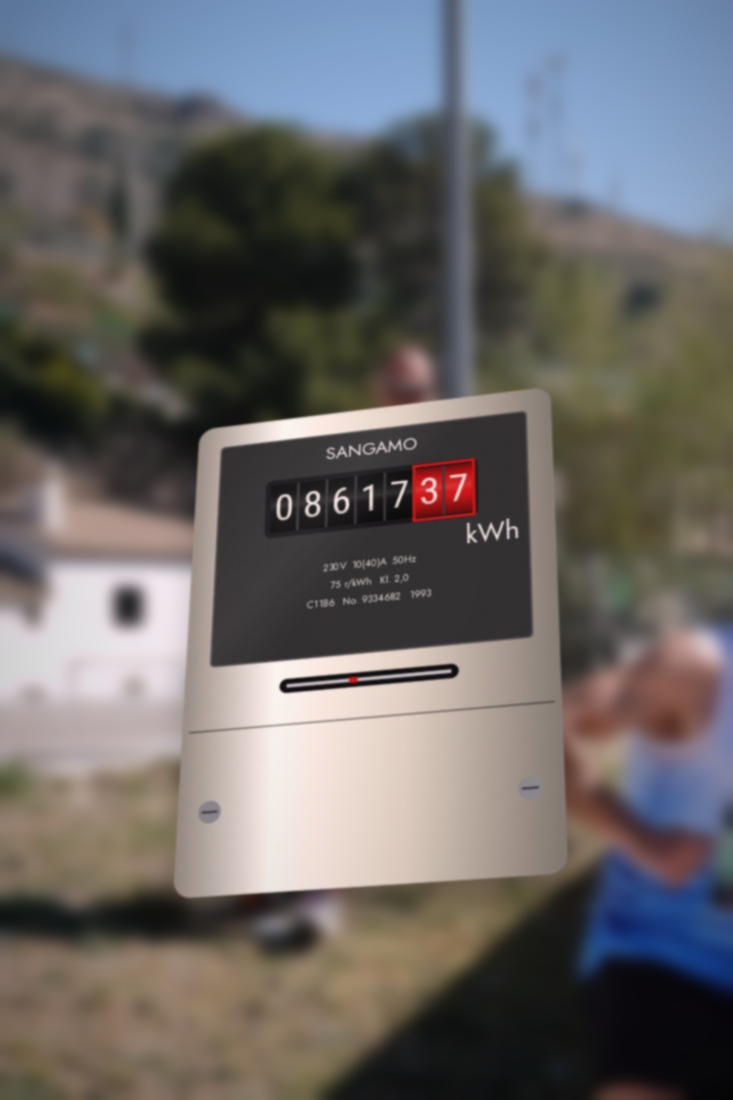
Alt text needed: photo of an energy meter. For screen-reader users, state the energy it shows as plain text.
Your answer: 8617.37 kWh
